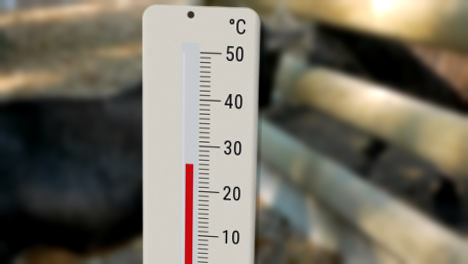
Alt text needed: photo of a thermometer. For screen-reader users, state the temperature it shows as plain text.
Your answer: 26 °C
